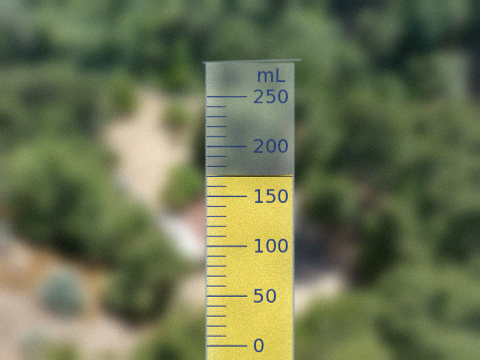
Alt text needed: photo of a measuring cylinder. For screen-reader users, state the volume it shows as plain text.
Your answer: 170 mL
